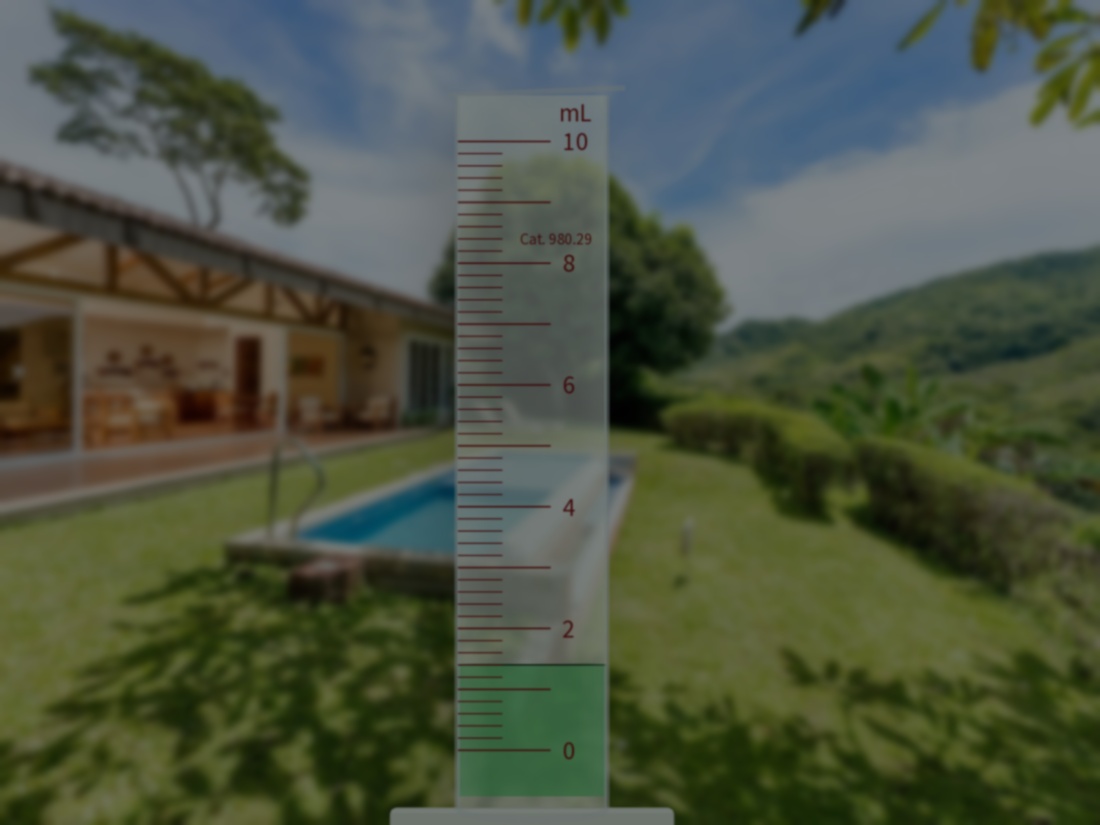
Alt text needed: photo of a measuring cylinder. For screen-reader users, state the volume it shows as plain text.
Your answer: 1.4 mL
